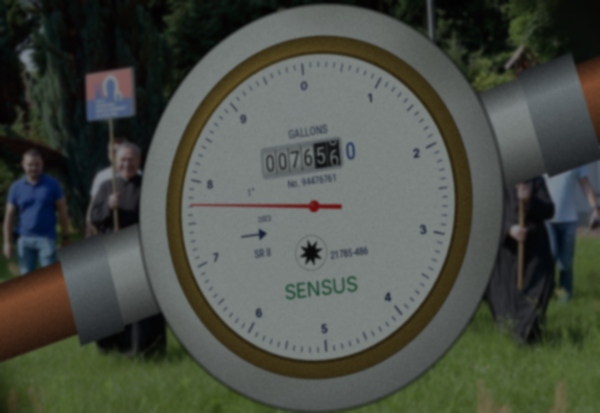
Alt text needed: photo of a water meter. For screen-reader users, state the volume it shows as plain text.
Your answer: 76557.7 gal
